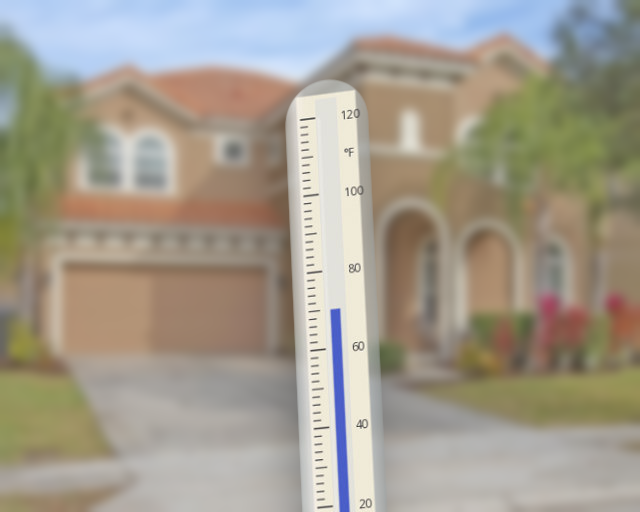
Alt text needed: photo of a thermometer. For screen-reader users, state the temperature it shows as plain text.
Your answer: 70 °F
